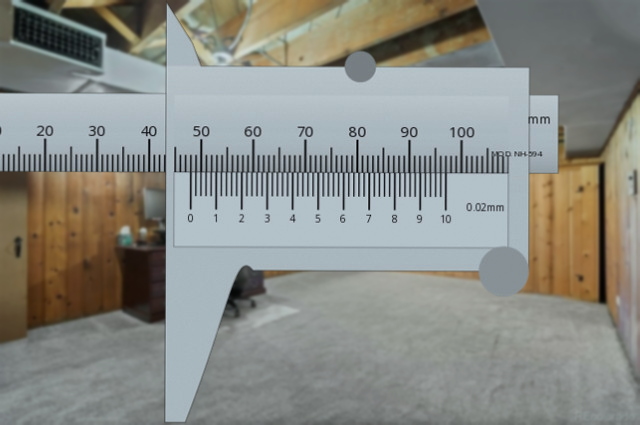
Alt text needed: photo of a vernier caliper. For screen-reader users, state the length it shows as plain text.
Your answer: 48.0 mm
